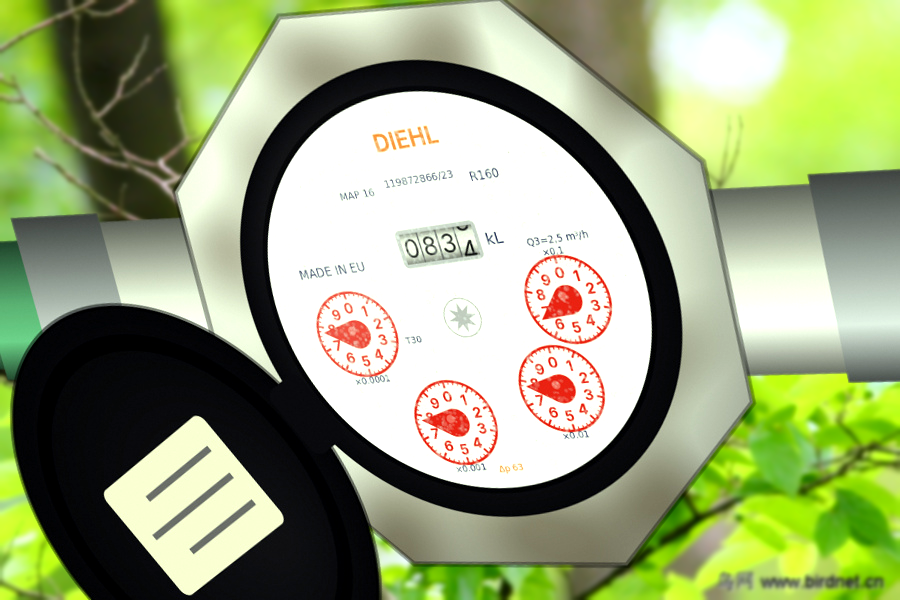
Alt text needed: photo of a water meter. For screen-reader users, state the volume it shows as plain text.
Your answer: 833.6777 kL
